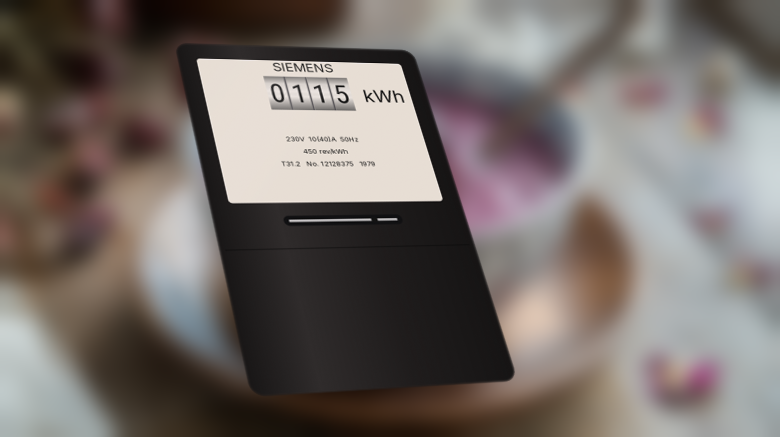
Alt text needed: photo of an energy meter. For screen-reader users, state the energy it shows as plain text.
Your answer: 115 kWh
